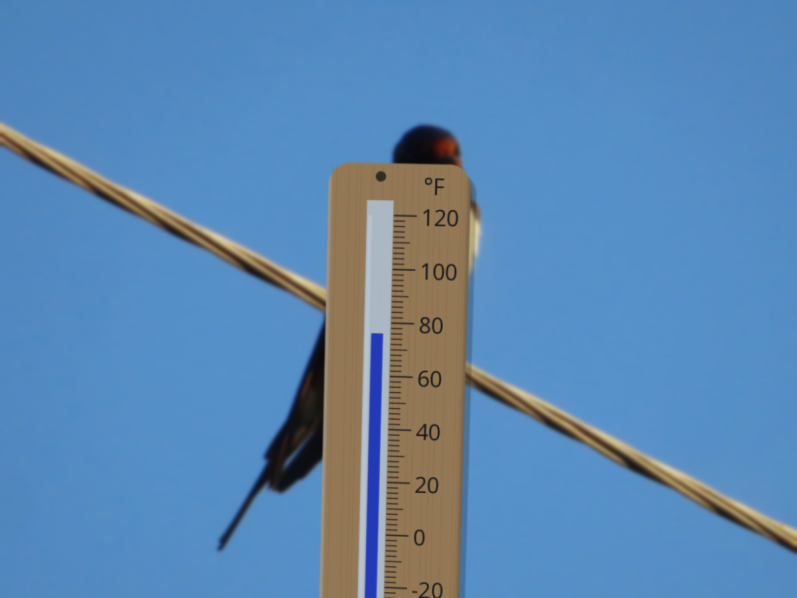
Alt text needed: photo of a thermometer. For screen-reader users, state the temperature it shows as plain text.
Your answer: 76 °F
